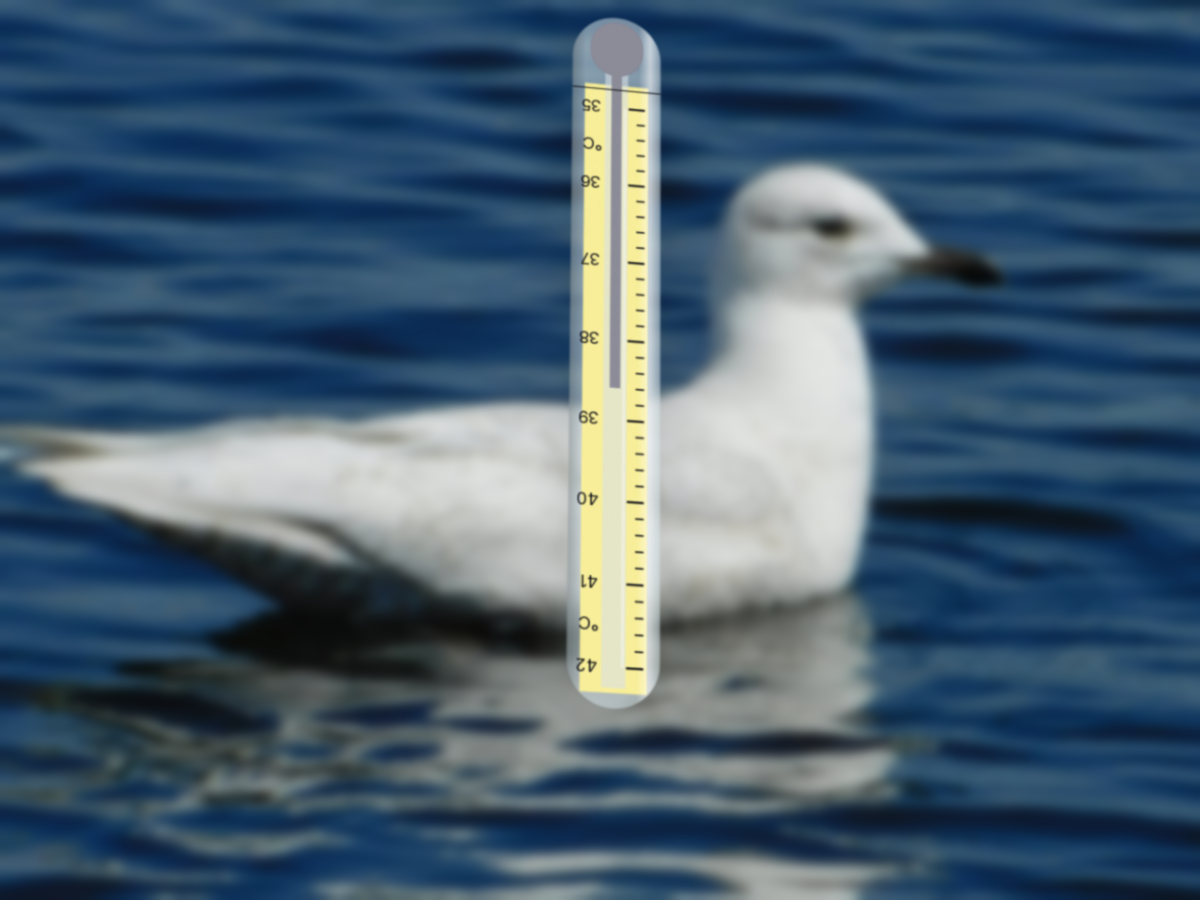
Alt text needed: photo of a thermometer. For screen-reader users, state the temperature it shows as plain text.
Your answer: 38.6 °C
